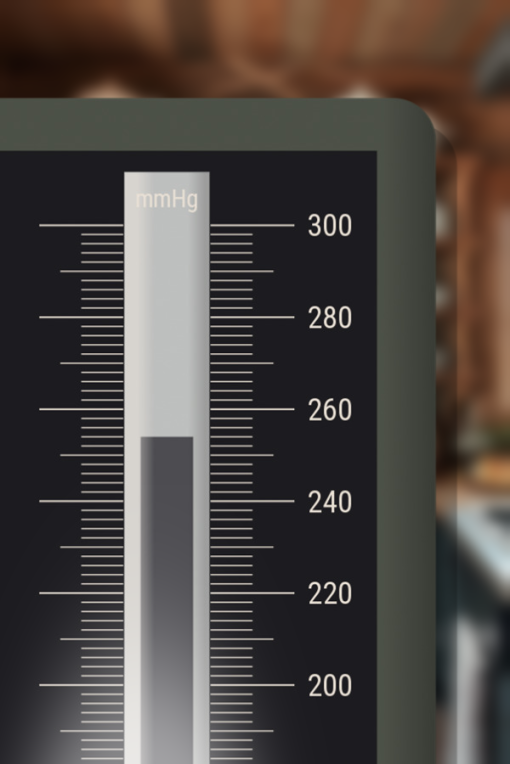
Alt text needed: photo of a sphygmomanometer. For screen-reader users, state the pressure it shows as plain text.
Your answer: 254 mmHg
